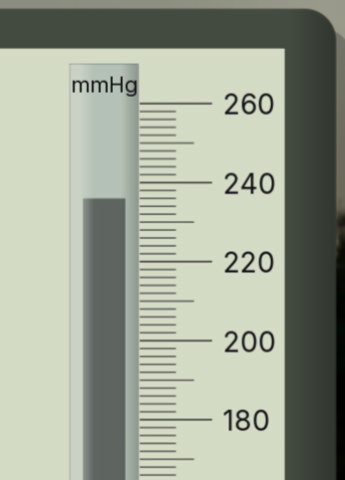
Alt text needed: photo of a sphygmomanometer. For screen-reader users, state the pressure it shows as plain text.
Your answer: 236 mmHg
